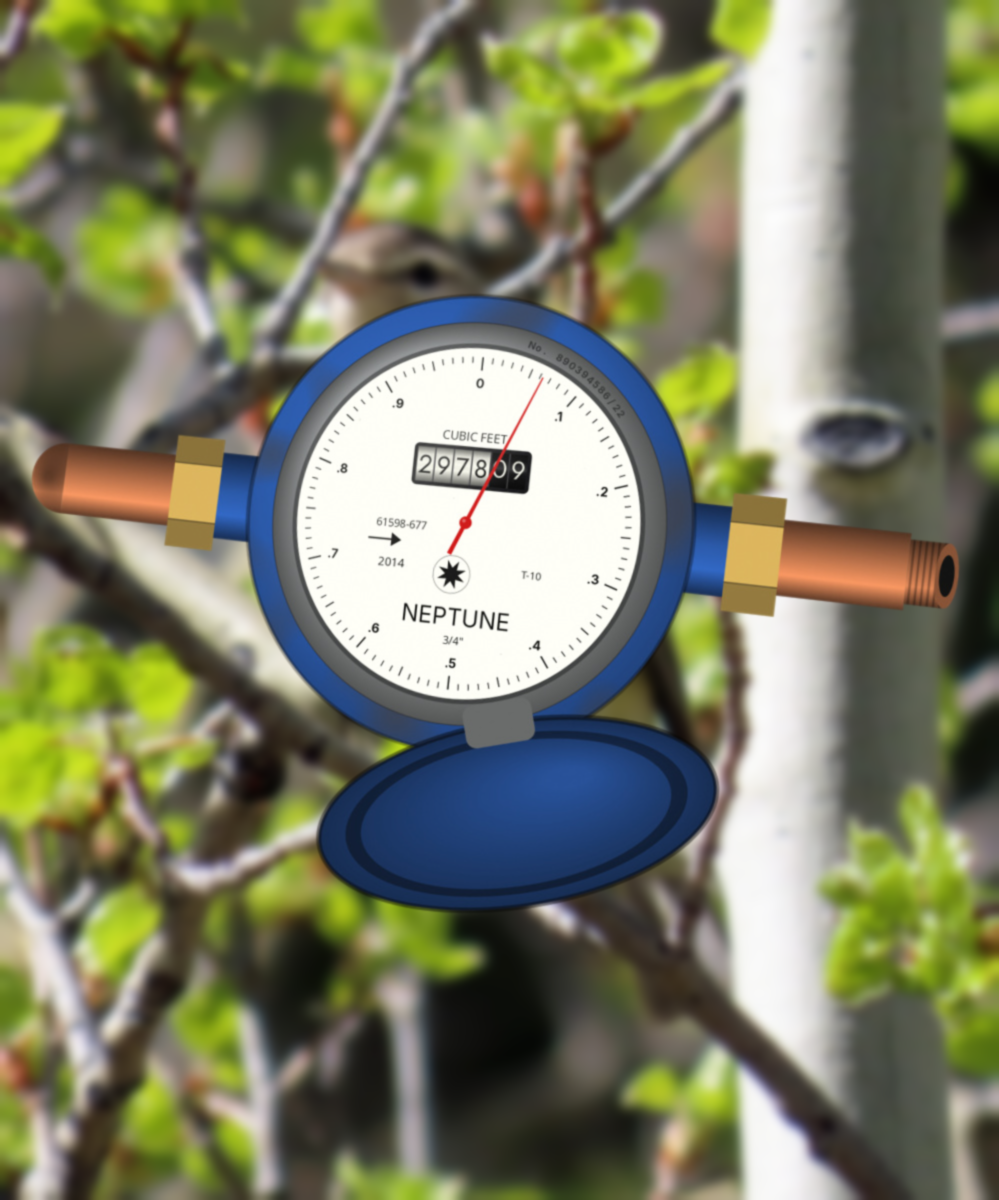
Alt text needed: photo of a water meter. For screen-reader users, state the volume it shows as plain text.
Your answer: 297809.06 ft³
